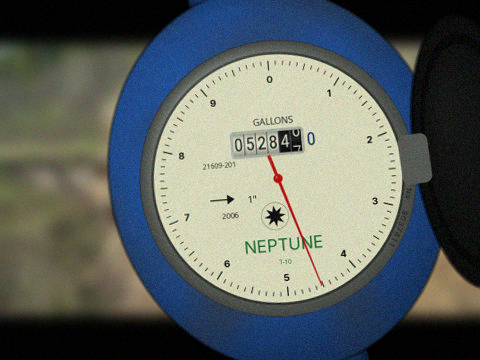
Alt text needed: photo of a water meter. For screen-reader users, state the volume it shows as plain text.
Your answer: 528464.5 gal
